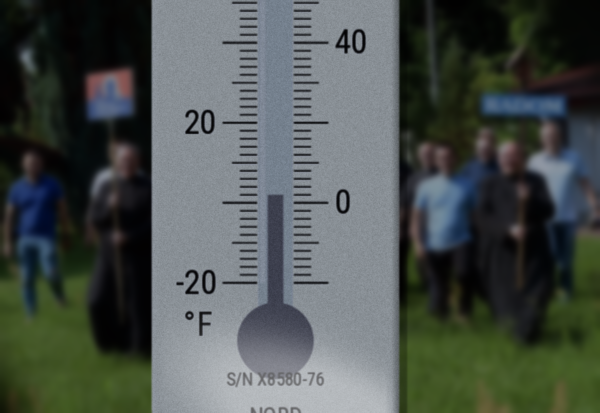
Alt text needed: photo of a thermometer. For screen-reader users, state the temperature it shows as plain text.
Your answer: 2 °F
